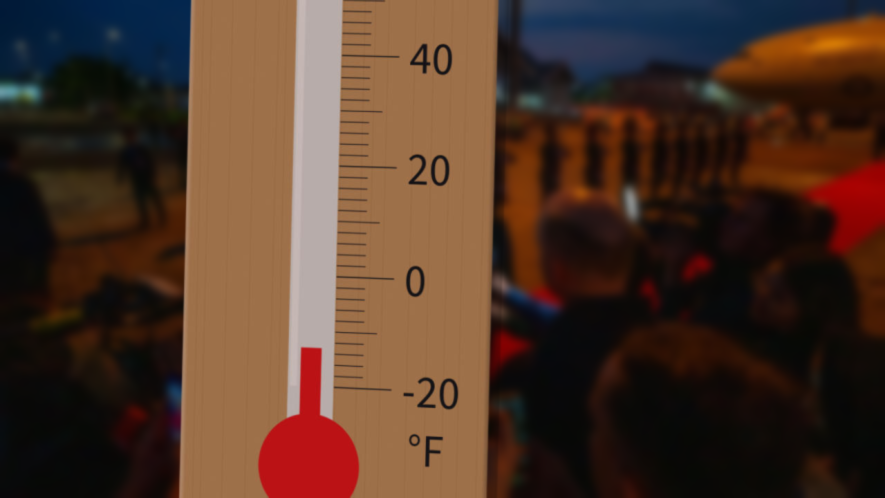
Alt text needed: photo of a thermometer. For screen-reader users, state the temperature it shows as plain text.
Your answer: -13 °F
